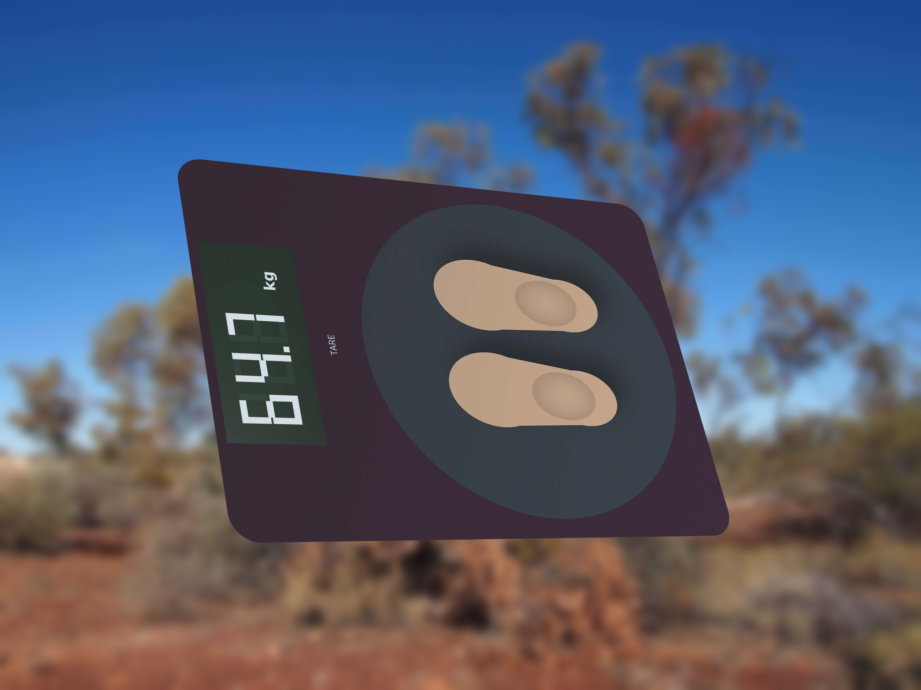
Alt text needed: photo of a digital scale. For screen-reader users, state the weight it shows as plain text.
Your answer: 64.7 kg
